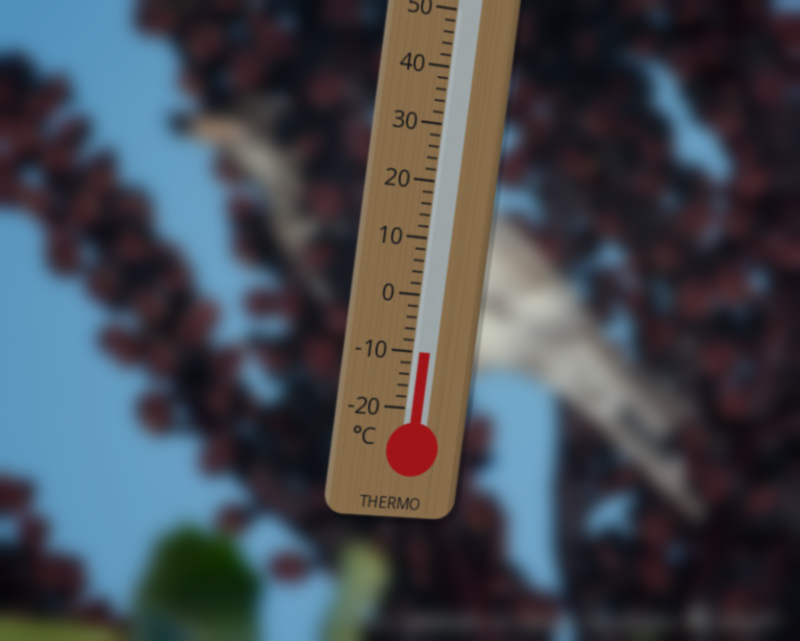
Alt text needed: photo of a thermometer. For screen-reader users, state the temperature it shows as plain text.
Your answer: -10 °C
